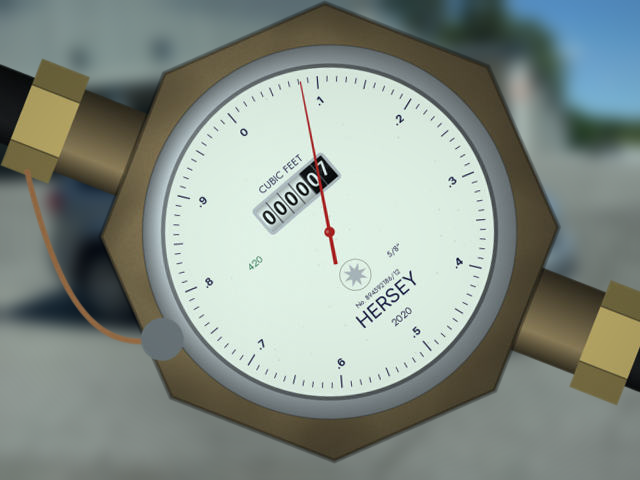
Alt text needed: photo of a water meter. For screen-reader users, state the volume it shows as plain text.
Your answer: 7.08 ft³
